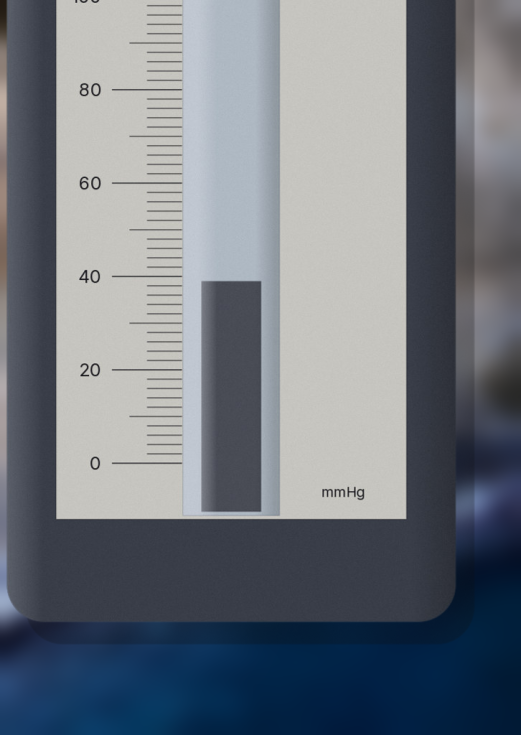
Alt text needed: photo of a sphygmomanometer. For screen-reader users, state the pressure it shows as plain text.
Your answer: 39 mmHg
